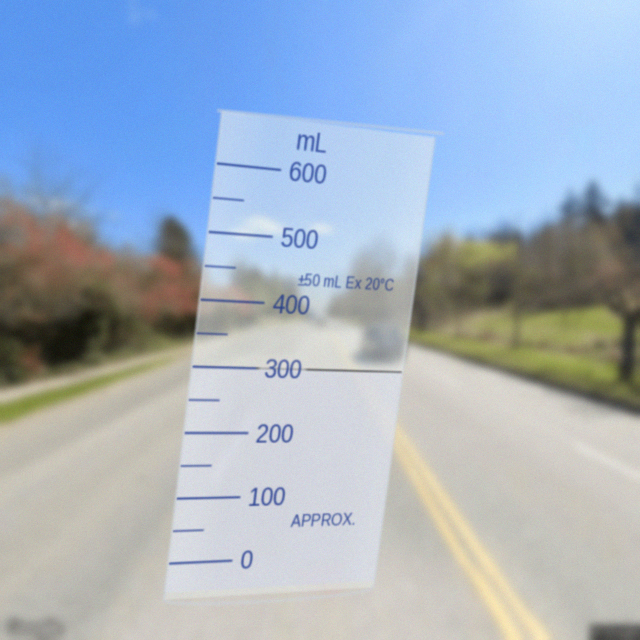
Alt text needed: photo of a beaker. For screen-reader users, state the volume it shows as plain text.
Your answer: 300 mL
